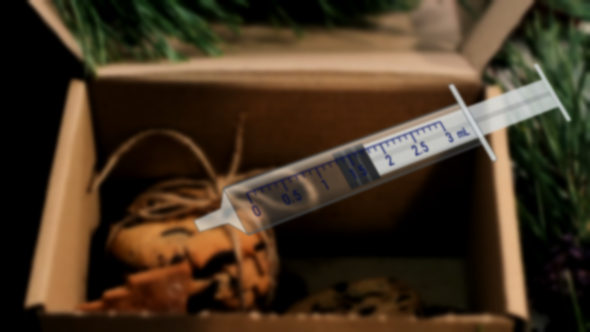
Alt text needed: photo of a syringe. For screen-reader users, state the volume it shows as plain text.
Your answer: 1.3 mL
